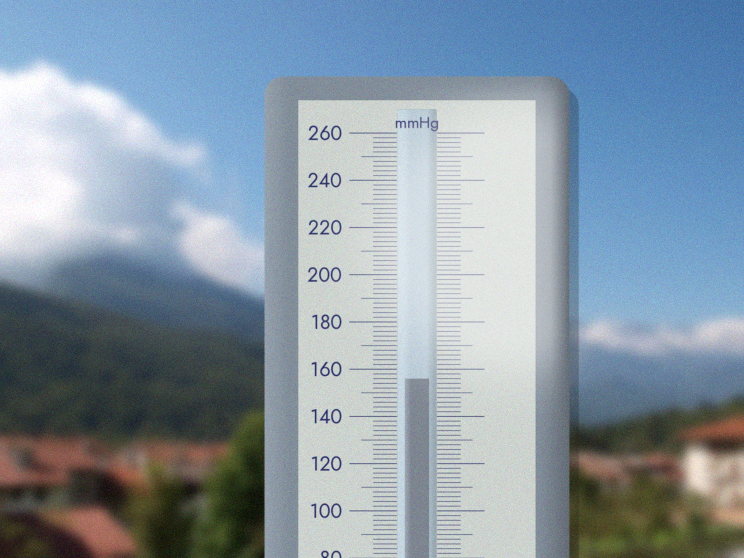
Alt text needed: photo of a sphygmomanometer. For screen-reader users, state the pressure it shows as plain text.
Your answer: 156 mmHg
